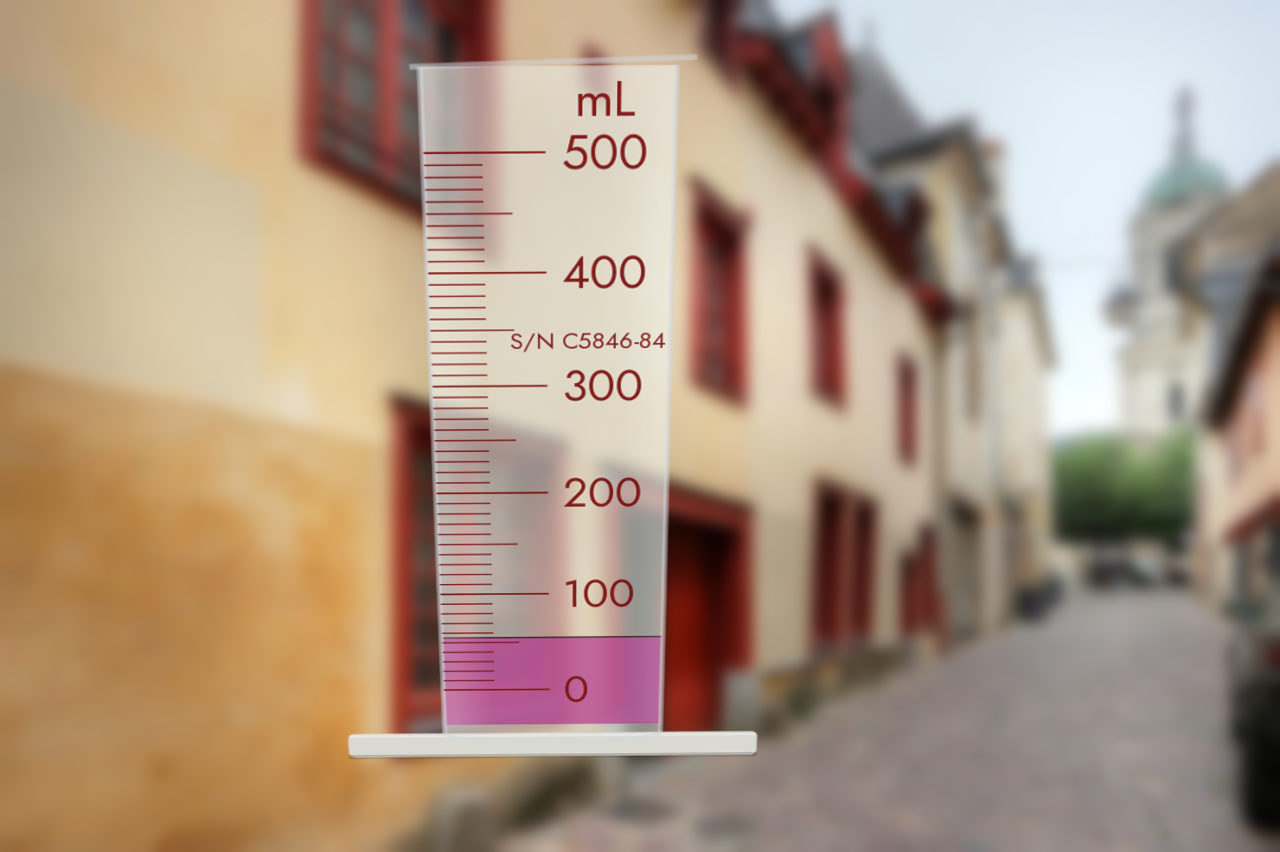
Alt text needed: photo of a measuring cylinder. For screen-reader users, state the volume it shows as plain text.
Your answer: 55 mL
